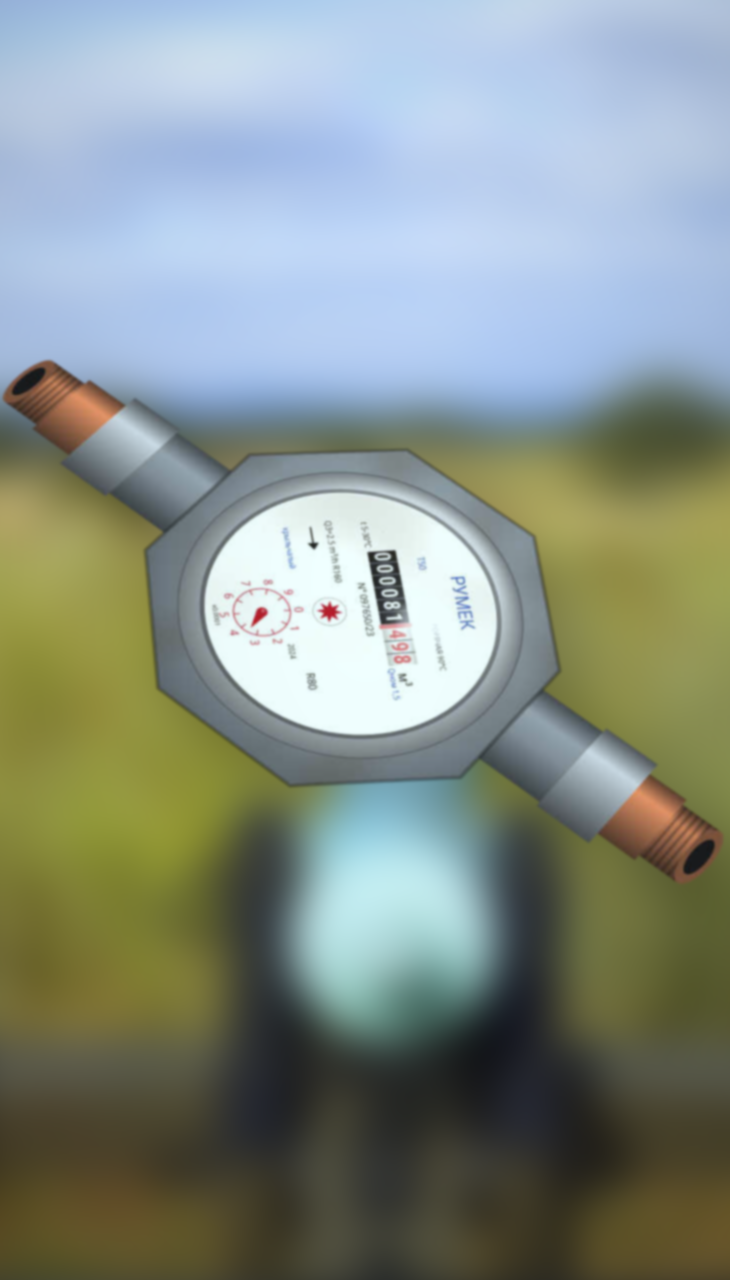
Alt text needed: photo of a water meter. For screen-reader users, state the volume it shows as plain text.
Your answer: 81.4983 m³
